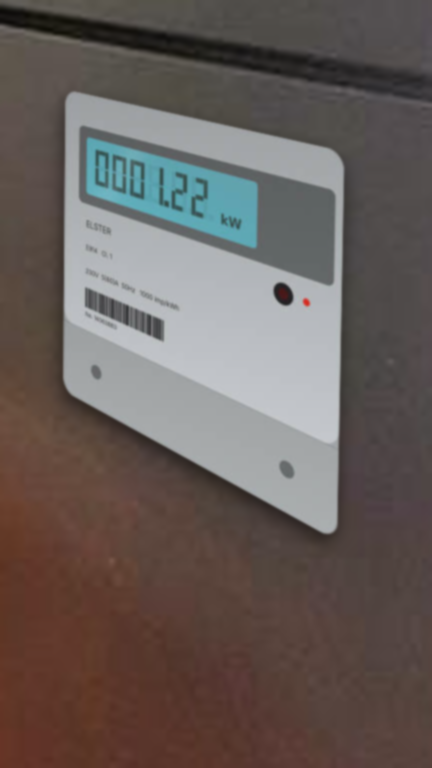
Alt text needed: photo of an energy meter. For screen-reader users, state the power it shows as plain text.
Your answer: 1.22 kW
